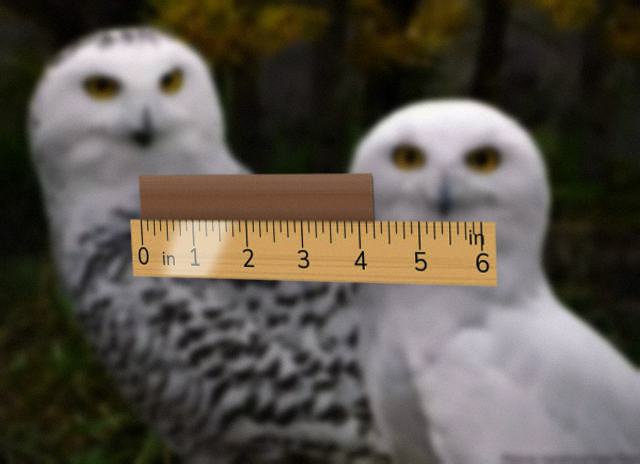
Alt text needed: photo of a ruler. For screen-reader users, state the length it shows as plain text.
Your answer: 4.25 in
